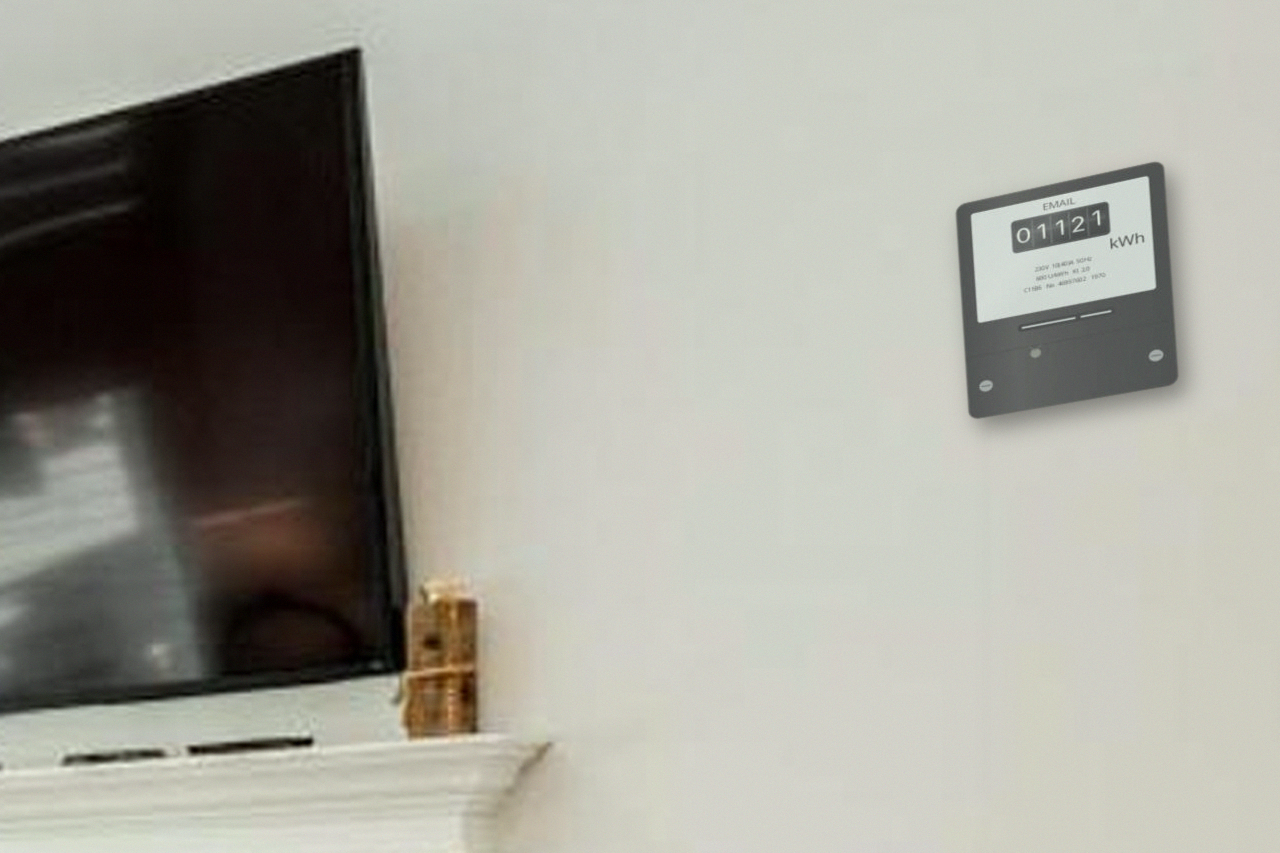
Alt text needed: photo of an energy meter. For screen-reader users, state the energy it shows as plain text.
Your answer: 1121 kWh
